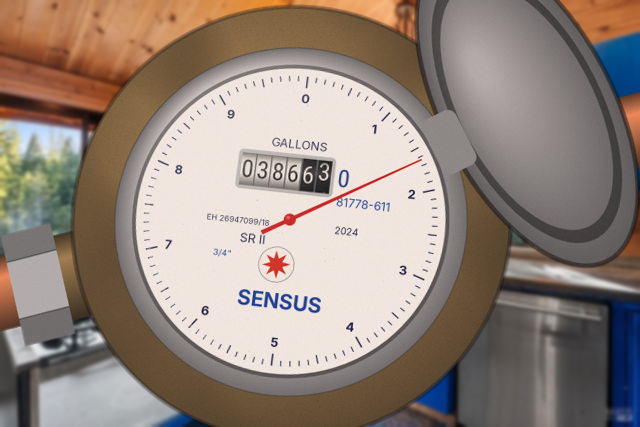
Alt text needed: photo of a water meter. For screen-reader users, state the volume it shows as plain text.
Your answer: 386631.6 gal
